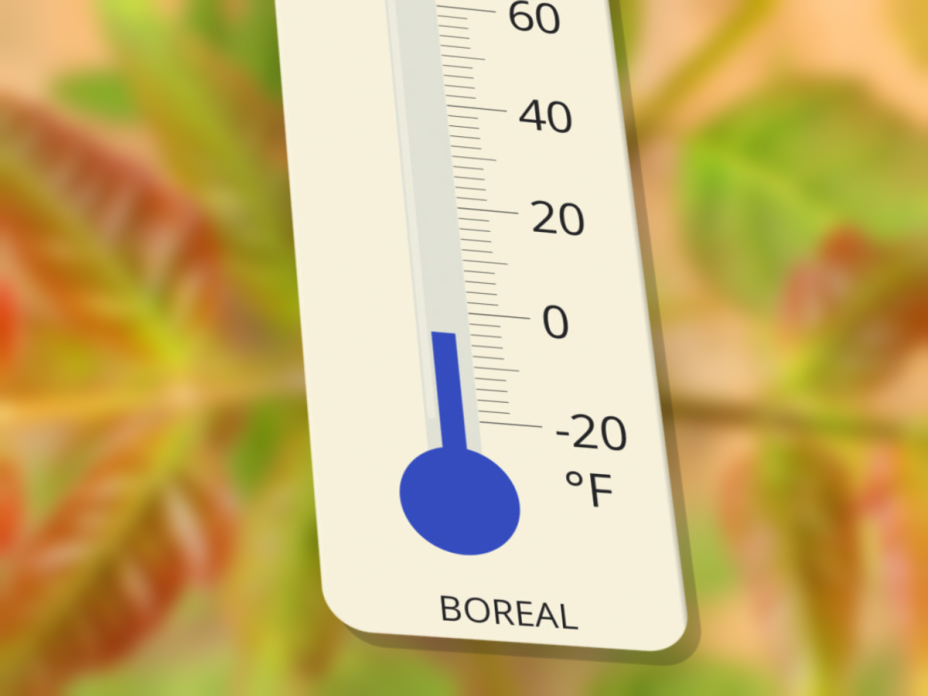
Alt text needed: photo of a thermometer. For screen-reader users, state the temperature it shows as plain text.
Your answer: -4 °F
